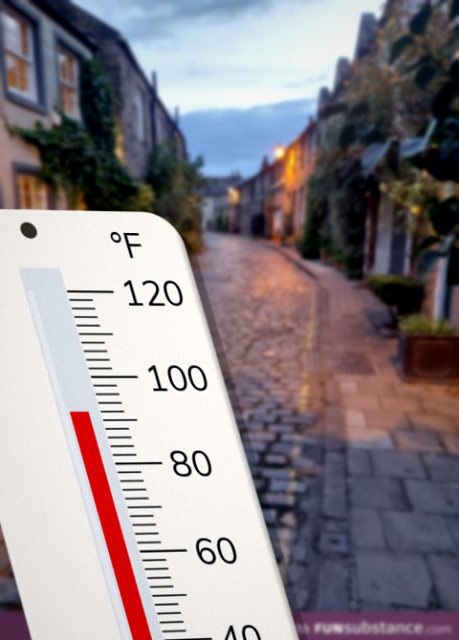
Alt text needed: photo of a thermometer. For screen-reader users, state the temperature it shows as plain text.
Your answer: 92 °F
